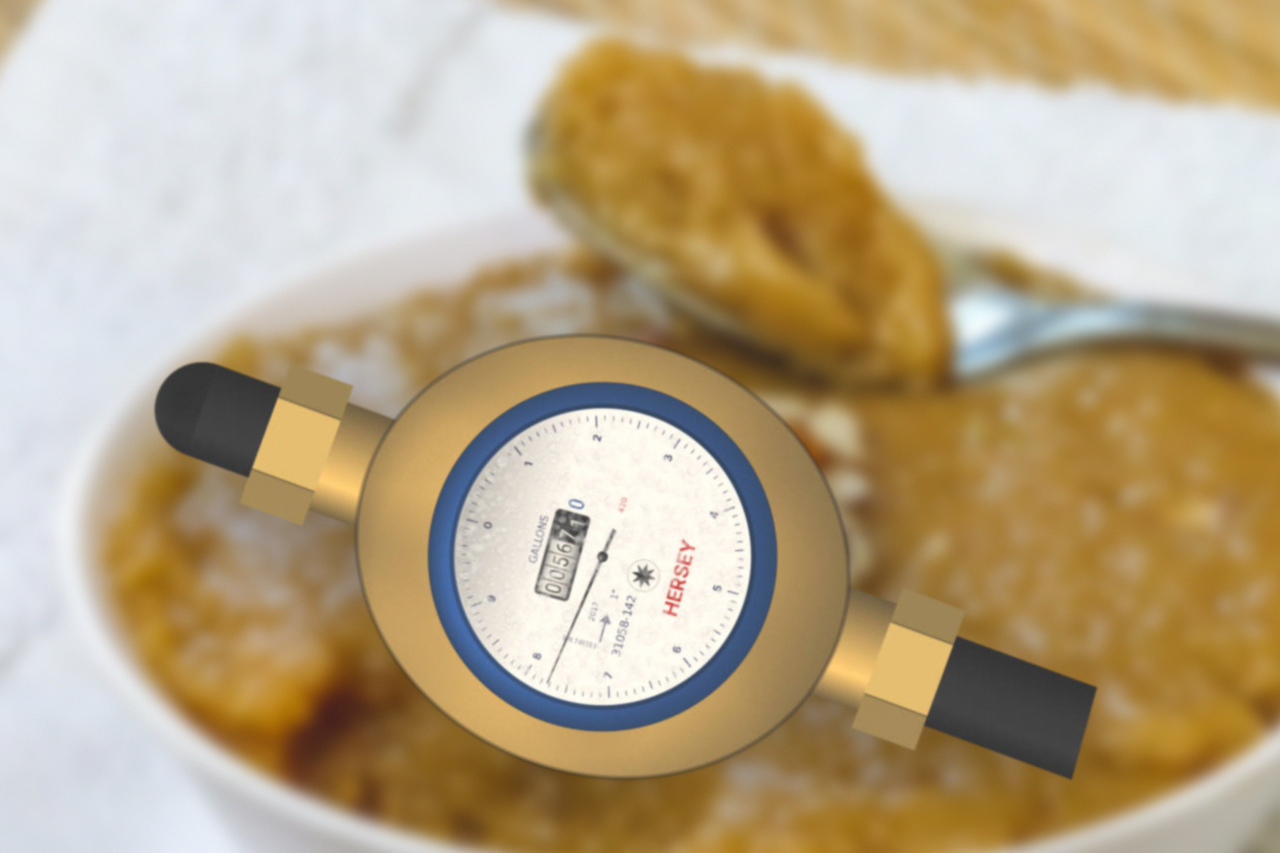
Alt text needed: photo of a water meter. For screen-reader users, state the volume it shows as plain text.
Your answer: 56707.7 gal
